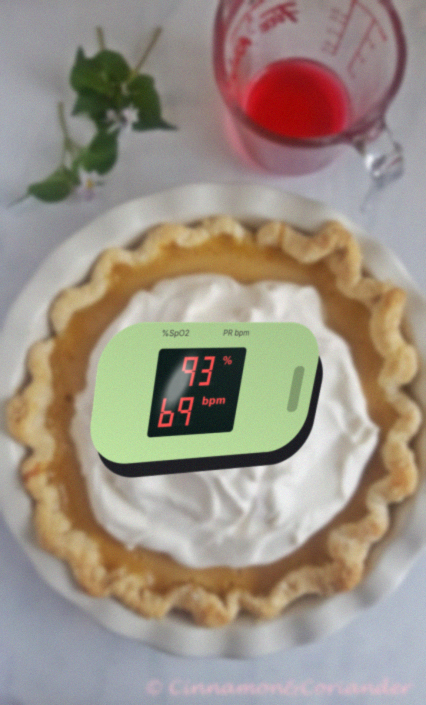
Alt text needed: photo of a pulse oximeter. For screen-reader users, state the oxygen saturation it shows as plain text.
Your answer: 93 %
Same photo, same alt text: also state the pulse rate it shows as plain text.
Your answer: 69 bpm
